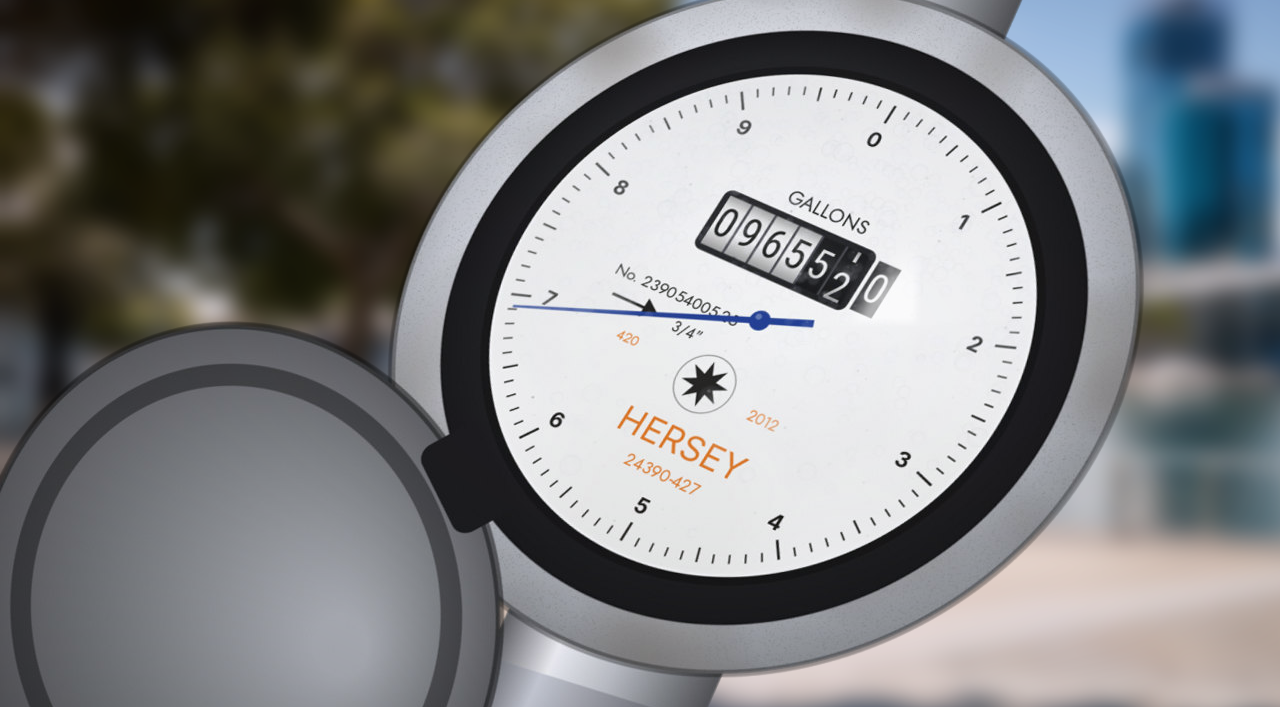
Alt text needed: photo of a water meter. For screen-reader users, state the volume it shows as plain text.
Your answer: 965516.9 gal
